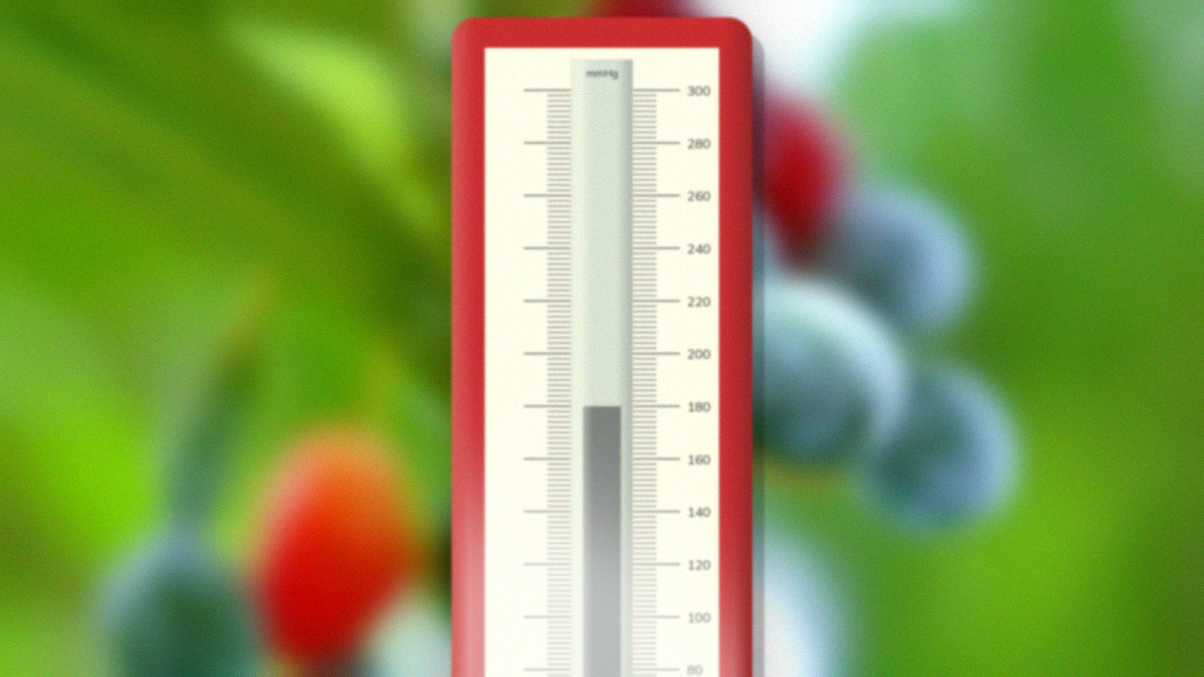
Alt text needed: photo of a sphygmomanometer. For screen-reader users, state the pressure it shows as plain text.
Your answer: 180 mmHg
